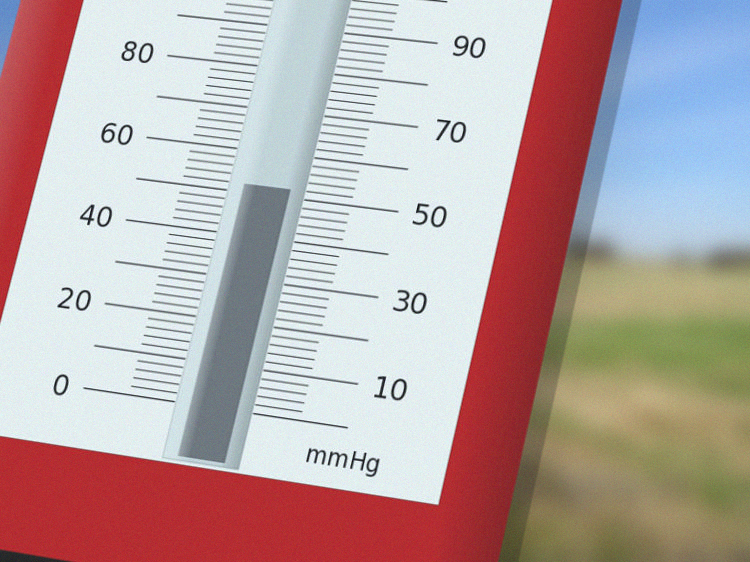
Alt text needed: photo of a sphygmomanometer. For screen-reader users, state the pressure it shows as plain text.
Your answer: 52 mmHg
